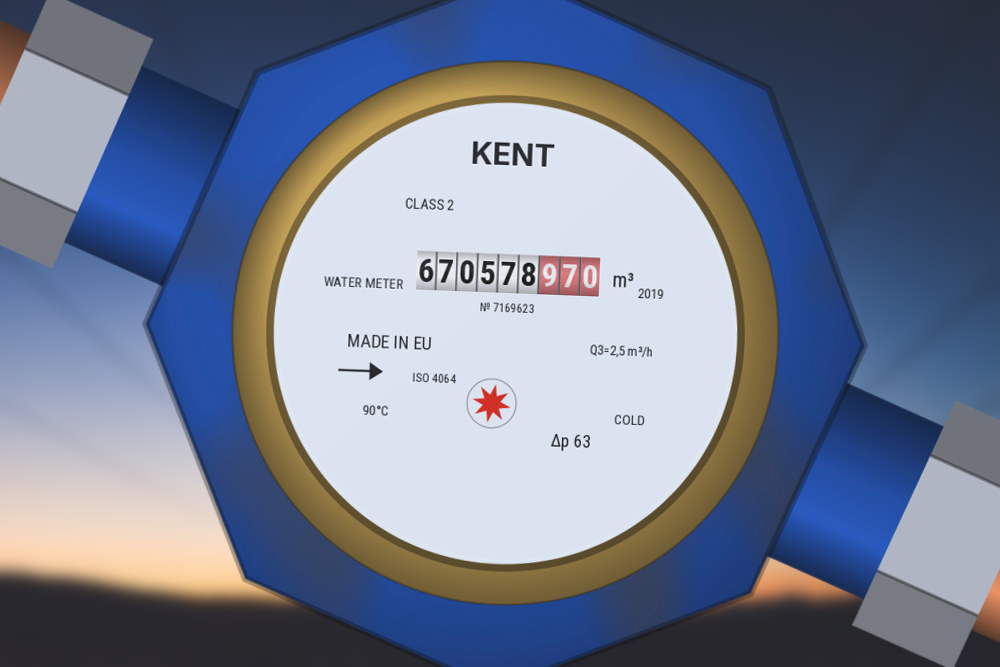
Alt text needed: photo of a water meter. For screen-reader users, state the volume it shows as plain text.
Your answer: 670578.970 m³
